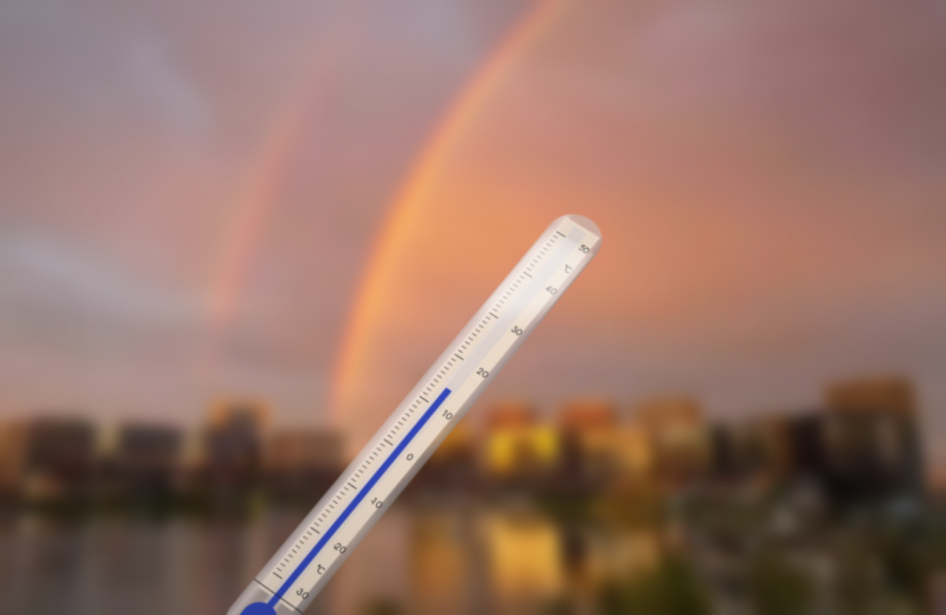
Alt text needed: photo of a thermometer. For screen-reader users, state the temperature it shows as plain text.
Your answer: 14 °C
